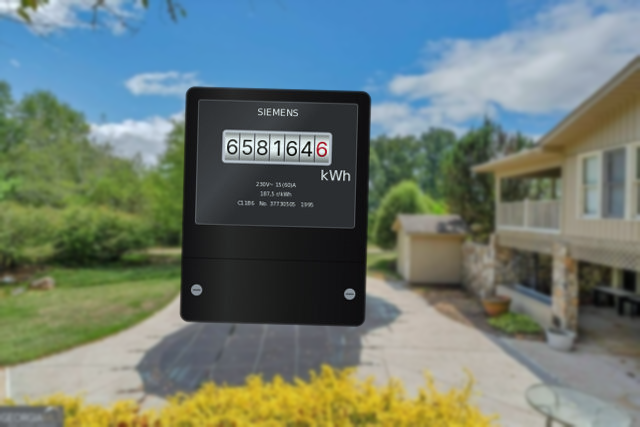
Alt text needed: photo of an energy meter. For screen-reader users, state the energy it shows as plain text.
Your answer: 658164.6 kWh
